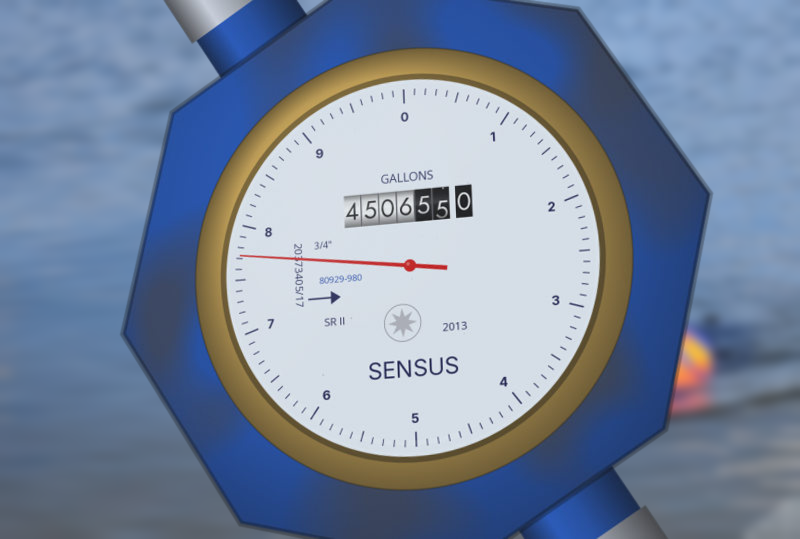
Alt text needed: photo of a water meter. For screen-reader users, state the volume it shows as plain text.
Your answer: 4506547.7 gal
